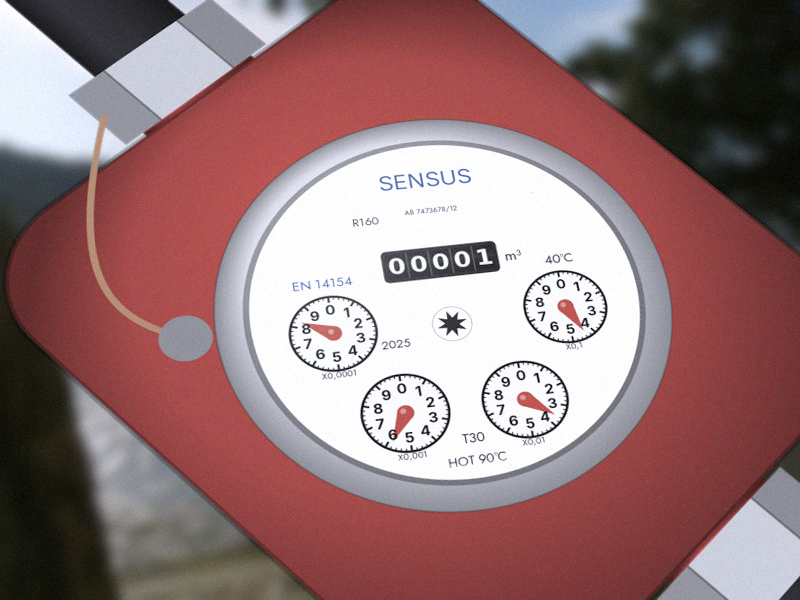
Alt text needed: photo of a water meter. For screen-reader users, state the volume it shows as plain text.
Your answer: 1.4358 m³
